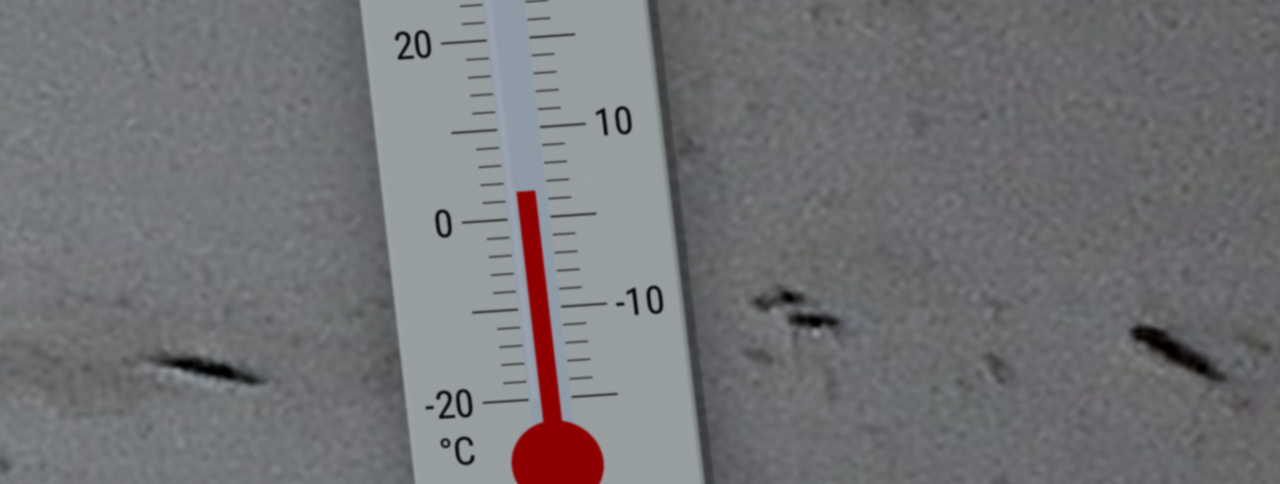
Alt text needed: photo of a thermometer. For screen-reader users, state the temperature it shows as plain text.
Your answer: 3 °C
